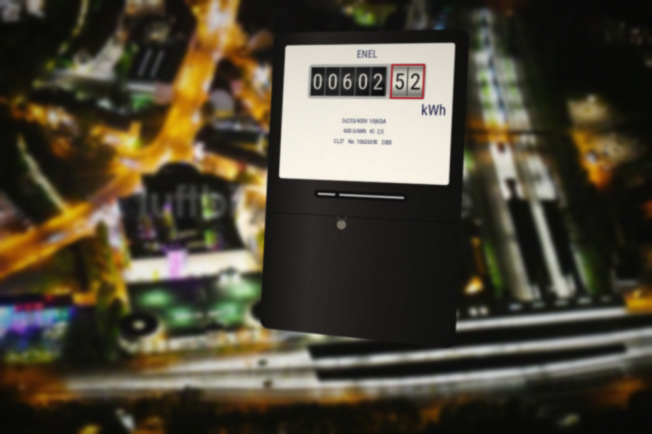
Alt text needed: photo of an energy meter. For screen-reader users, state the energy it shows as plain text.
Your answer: 602.52 kWh
